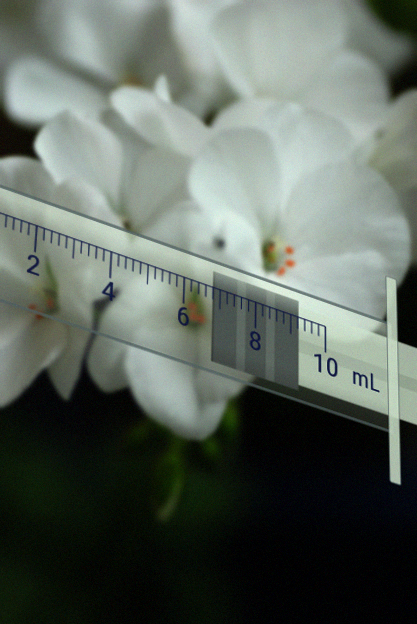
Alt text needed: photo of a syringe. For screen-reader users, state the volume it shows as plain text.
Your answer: 6.8 mL
